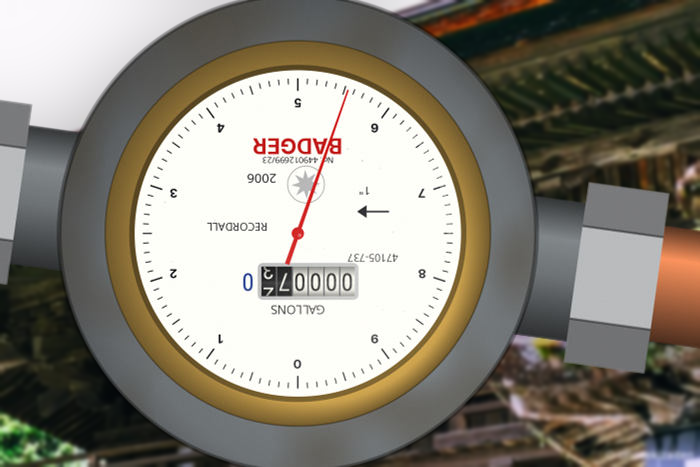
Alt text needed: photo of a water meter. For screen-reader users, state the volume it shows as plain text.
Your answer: 725.5 gal
